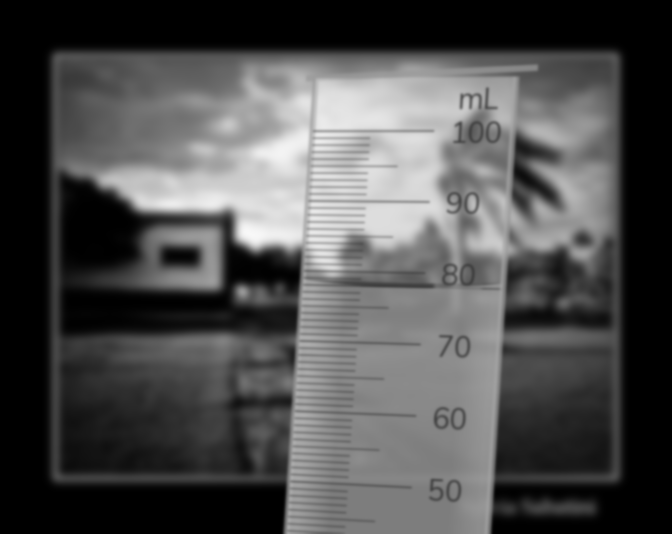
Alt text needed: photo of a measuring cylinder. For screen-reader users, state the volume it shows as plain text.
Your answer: 78 mL
